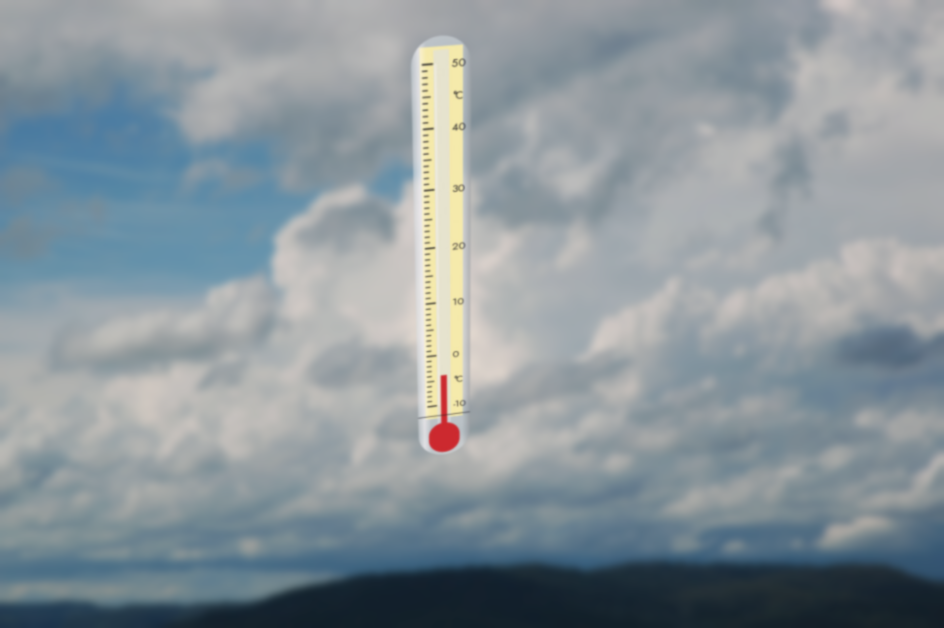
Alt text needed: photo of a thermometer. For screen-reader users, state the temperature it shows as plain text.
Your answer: -4 °C
